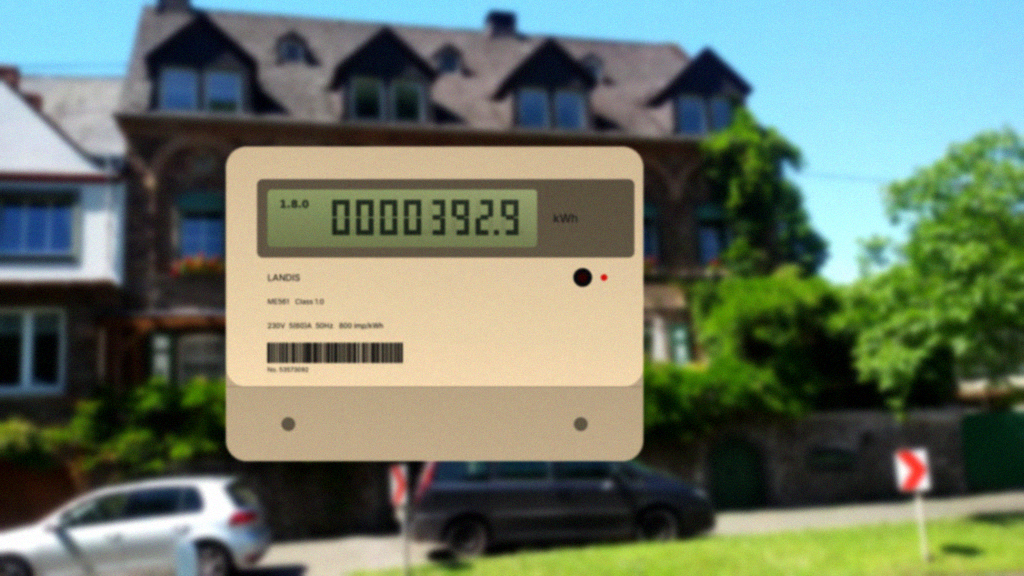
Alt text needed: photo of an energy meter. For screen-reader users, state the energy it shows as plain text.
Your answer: 392.9 kWh
